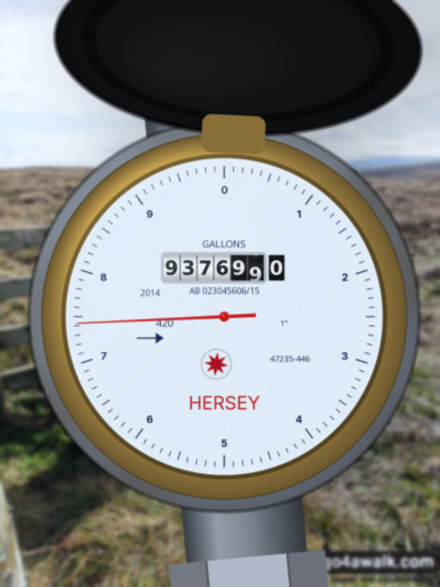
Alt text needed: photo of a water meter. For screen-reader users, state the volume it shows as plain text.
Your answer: 9376987.4 gal
